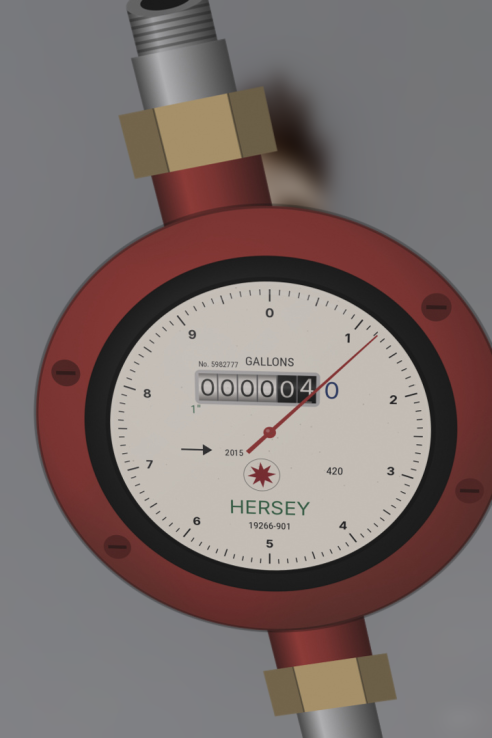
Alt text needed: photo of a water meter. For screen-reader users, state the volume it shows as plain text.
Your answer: 41.2 gal
